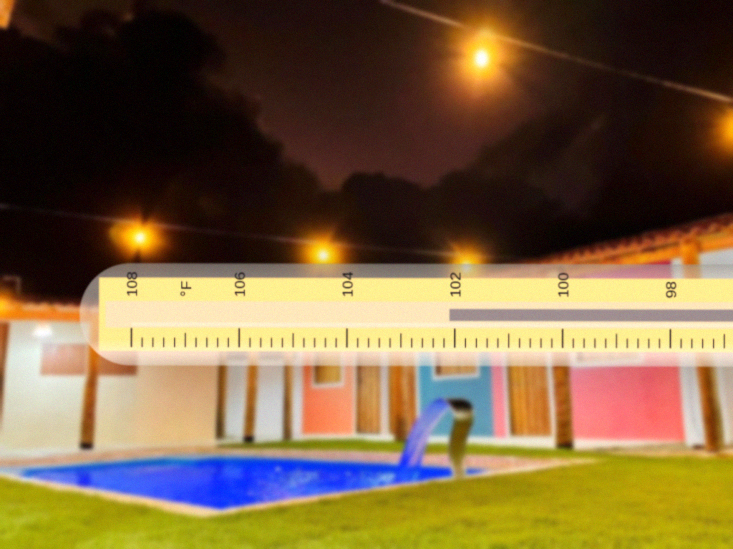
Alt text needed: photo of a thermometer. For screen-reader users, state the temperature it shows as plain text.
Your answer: 102.1 °F
